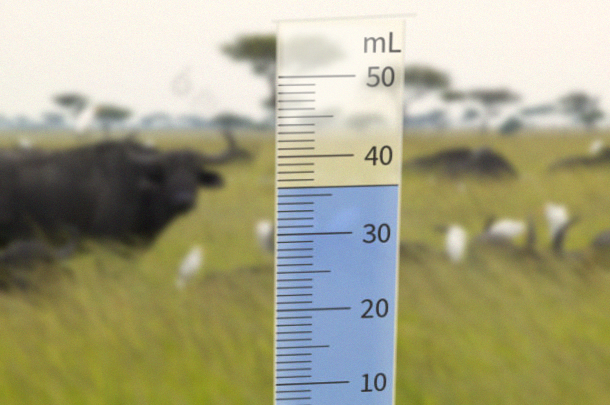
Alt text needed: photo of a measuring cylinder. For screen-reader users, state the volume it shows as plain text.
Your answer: 36 mL
